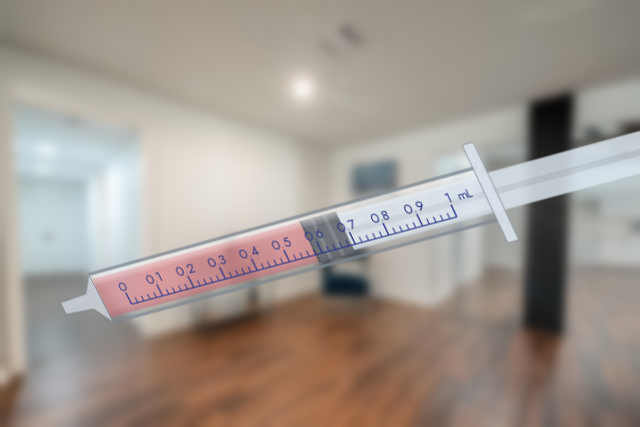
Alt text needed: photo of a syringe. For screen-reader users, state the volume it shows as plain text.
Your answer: 0.58 mL
